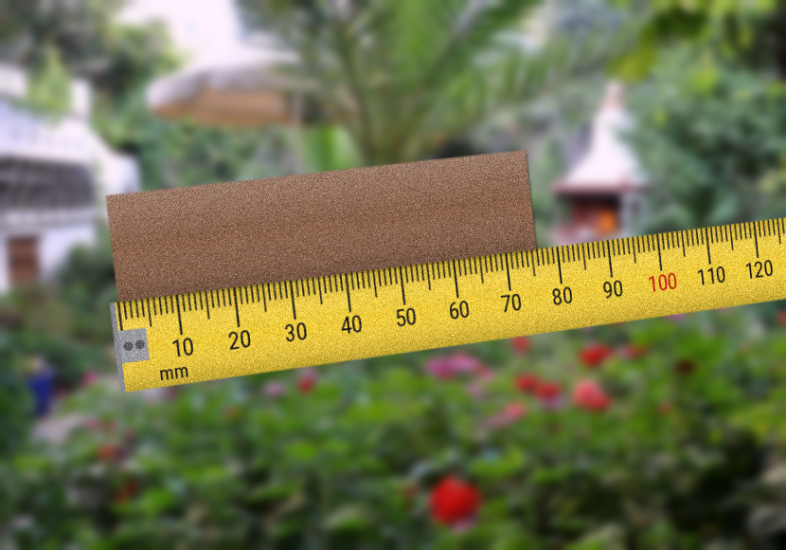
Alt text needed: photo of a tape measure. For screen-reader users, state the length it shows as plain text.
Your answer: 76 mm
